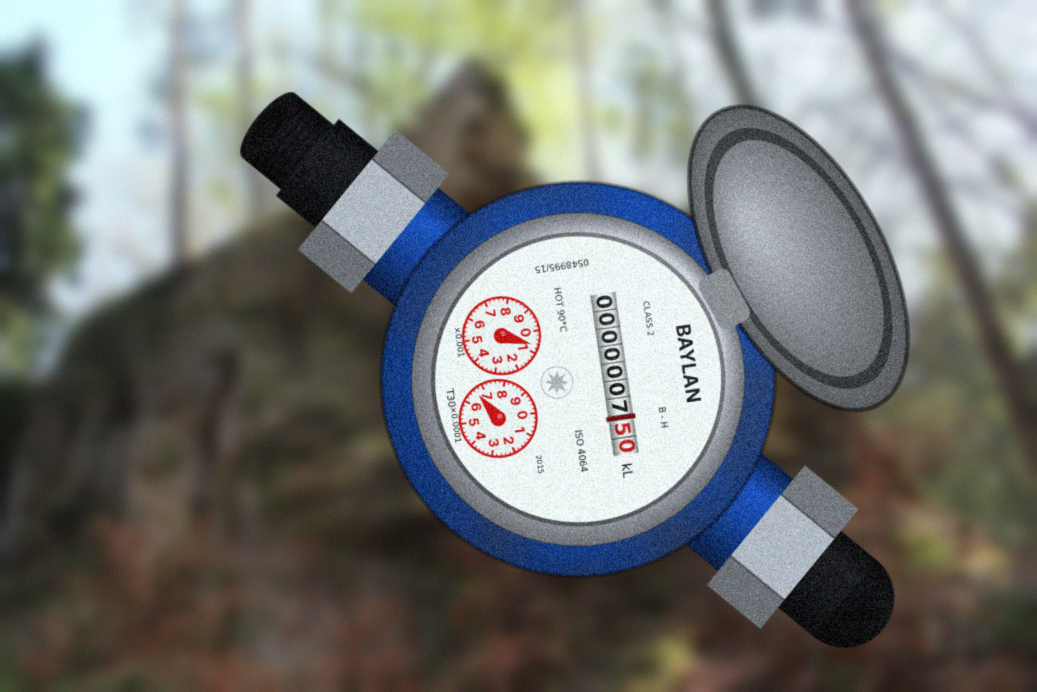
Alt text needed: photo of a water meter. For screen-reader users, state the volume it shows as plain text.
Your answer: 7.5006 kL
